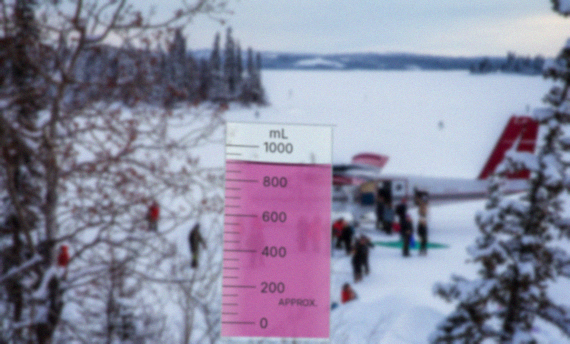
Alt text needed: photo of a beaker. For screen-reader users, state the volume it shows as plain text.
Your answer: 900 mL
